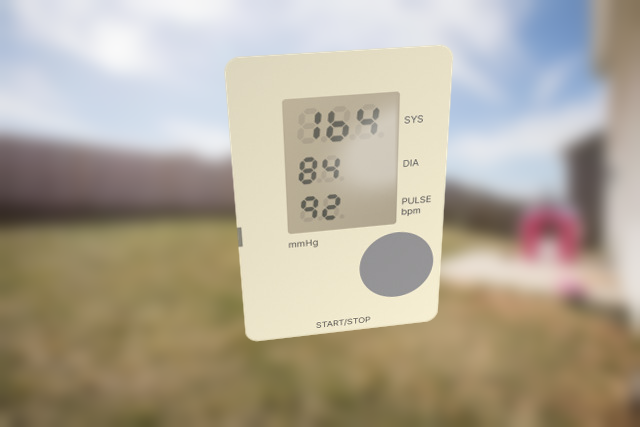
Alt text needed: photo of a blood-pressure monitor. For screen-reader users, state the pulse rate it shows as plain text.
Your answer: 92 bpm
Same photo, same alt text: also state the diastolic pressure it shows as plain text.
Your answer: 84 mmHg
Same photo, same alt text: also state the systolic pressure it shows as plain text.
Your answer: 164 mmHg
